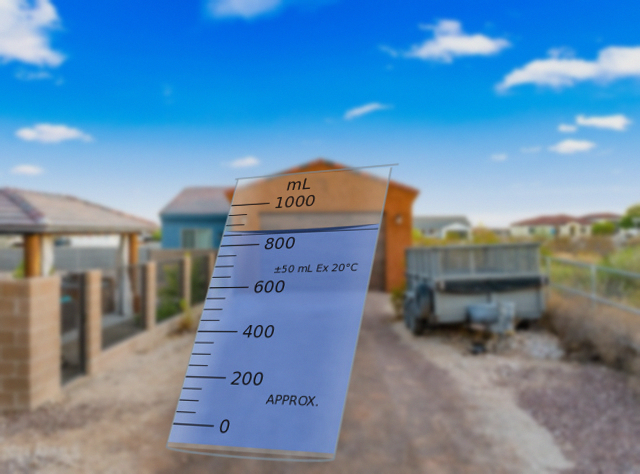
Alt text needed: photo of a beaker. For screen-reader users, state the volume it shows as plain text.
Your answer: 850 mL
